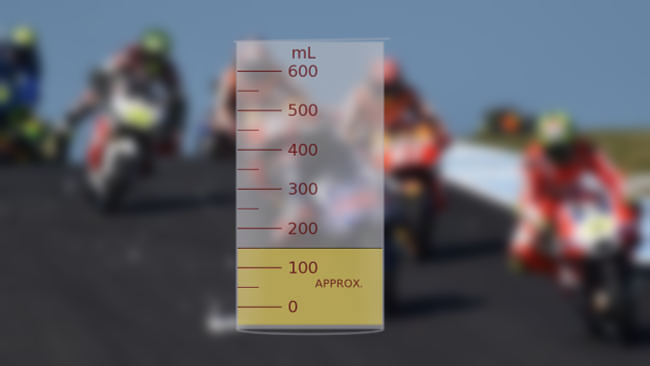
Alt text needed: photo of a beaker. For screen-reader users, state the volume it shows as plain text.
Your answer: 150 mL
